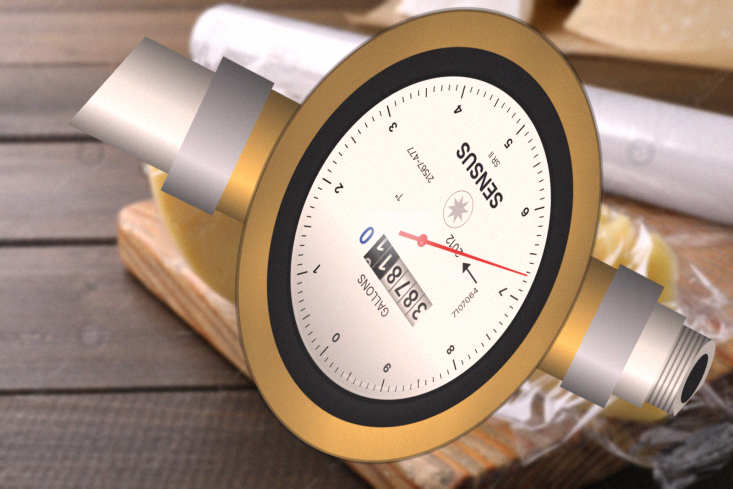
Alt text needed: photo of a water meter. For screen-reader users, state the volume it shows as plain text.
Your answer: 3878106.7 gal
